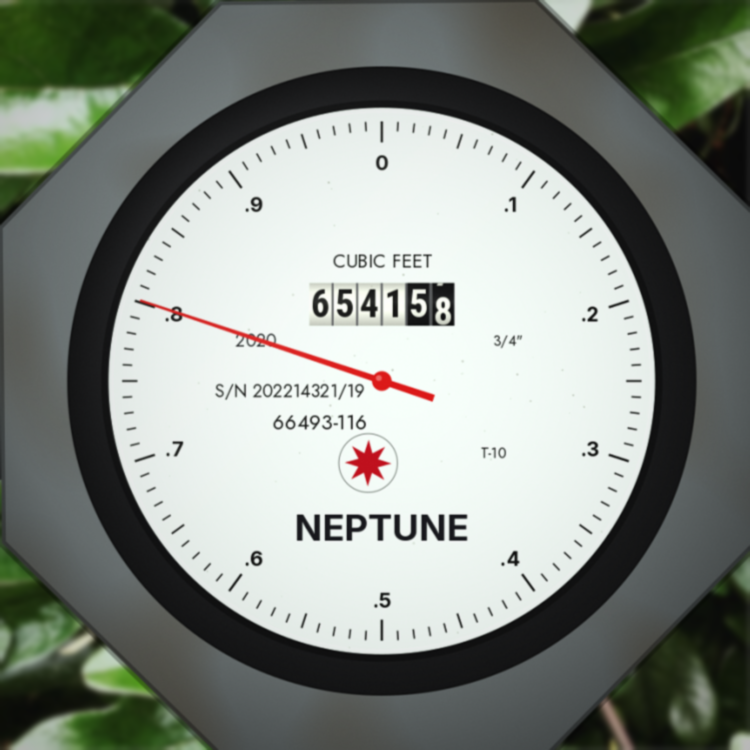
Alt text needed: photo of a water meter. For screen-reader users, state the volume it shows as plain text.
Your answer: 654157.80 ft³
